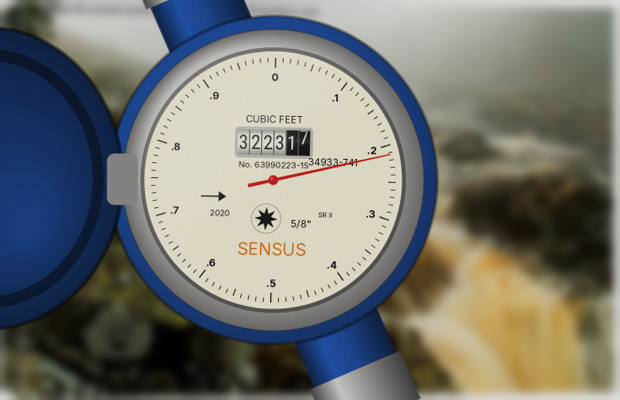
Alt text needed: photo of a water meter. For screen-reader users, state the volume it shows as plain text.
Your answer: 322317.21 ft³
